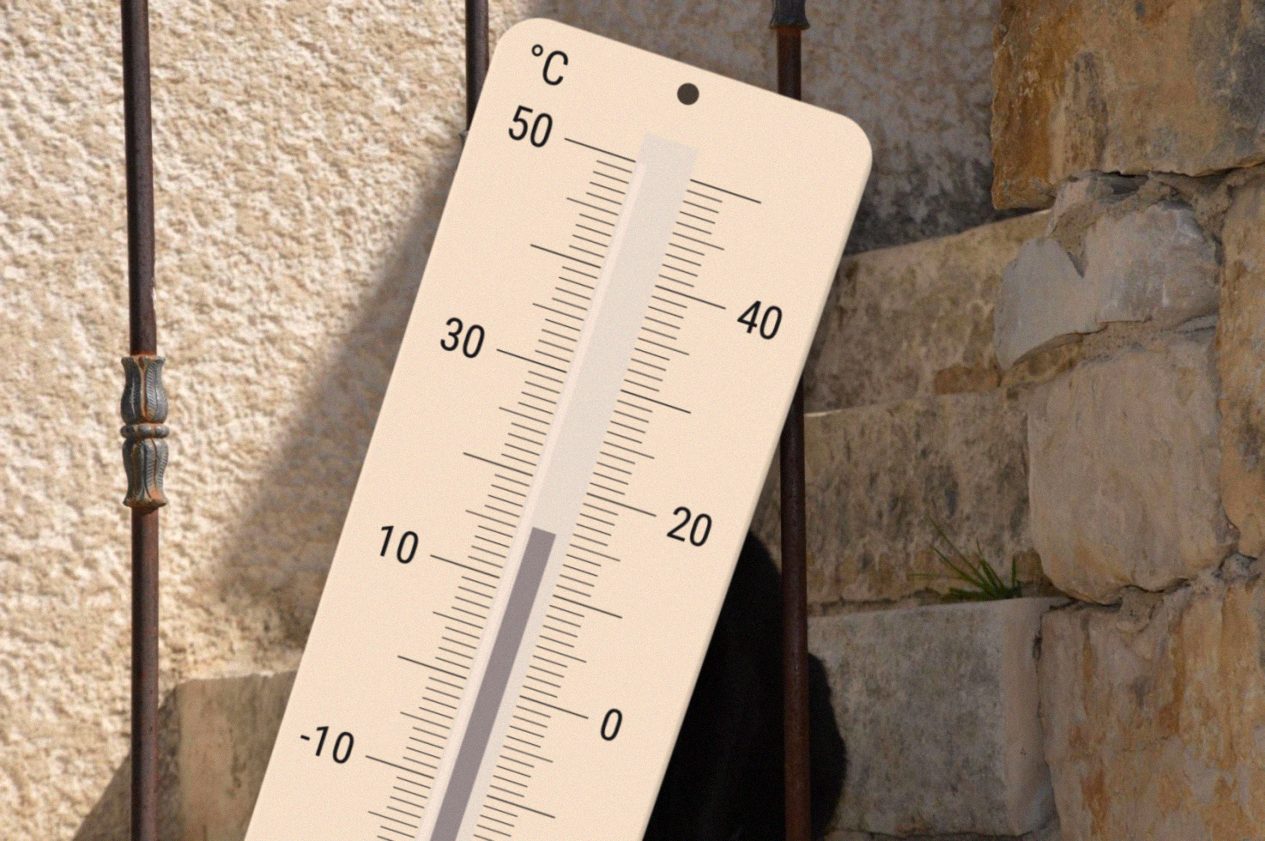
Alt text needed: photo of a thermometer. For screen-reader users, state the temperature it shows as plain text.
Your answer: 15.5 °C
